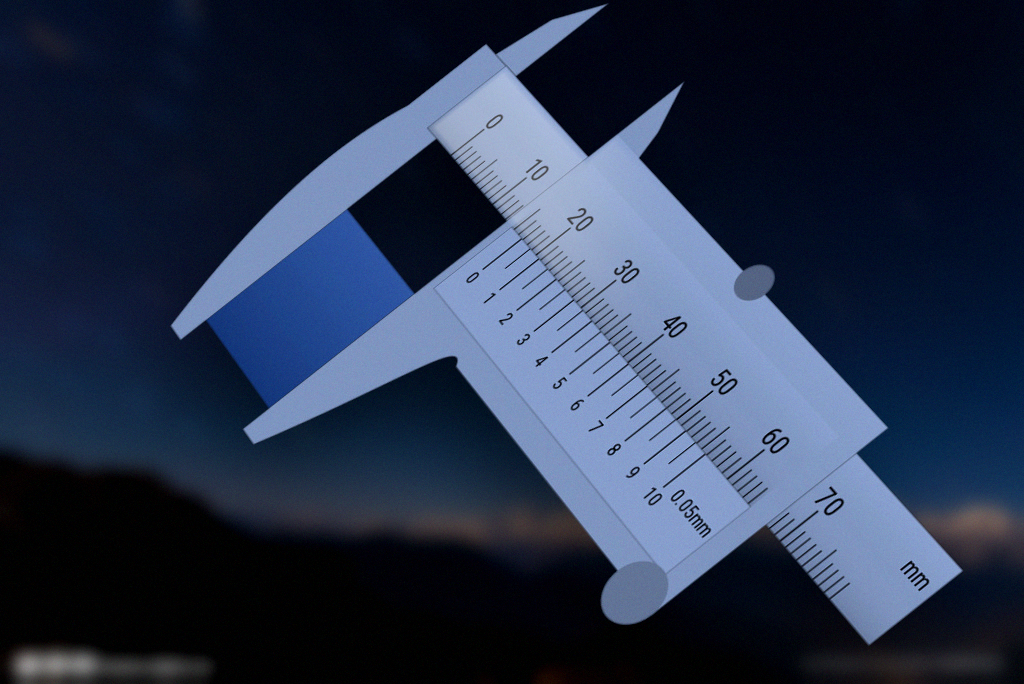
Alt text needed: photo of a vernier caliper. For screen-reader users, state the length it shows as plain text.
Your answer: 16.8 mm
